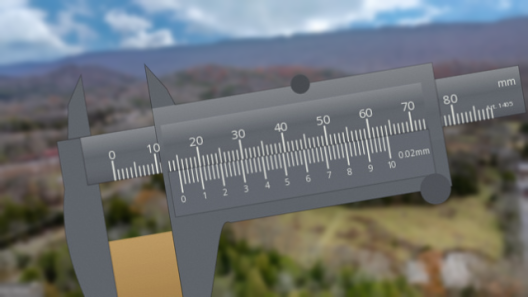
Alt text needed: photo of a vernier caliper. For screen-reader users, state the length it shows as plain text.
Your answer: 15.0 mm
